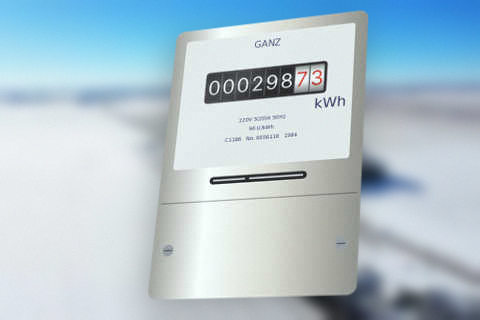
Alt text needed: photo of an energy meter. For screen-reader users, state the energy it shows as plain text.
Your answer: 298.73 kWh
